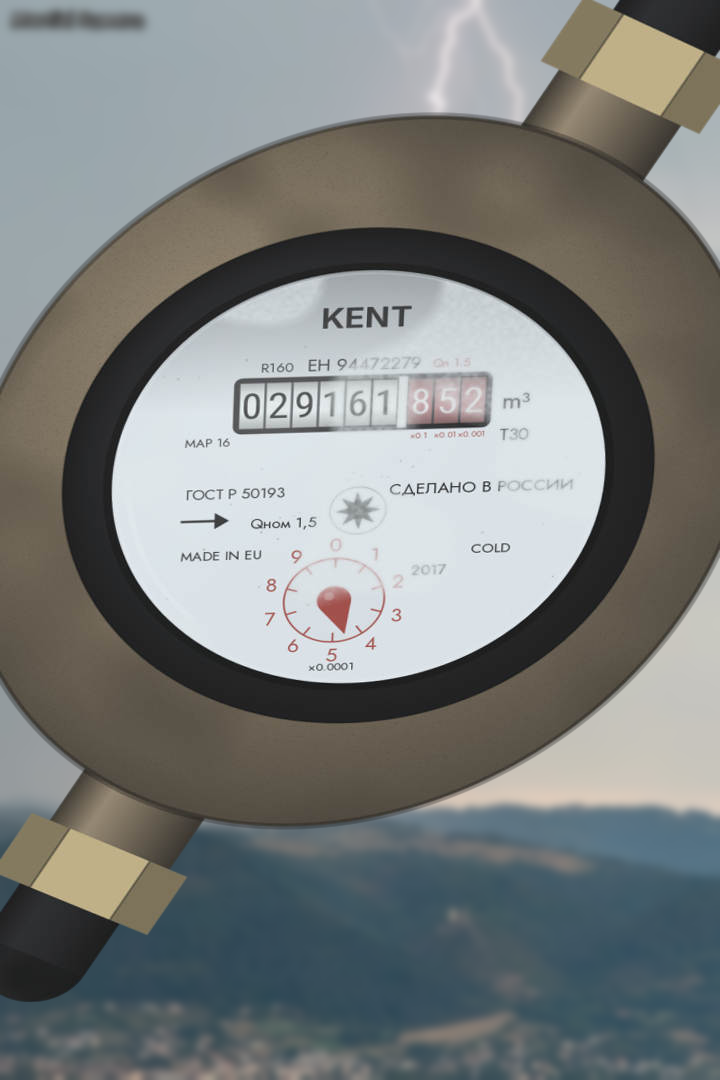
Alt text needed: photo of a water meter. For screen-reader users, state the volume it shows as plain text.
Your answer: 29161.8524 m³
